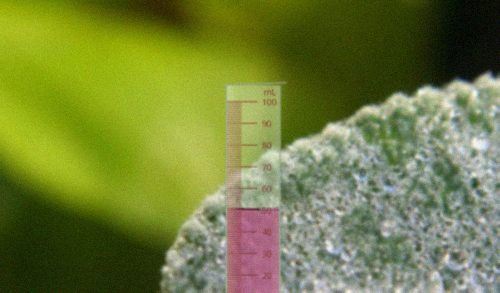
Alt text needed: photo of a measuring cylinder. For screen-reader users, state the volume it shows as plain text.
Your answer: 50 mL
